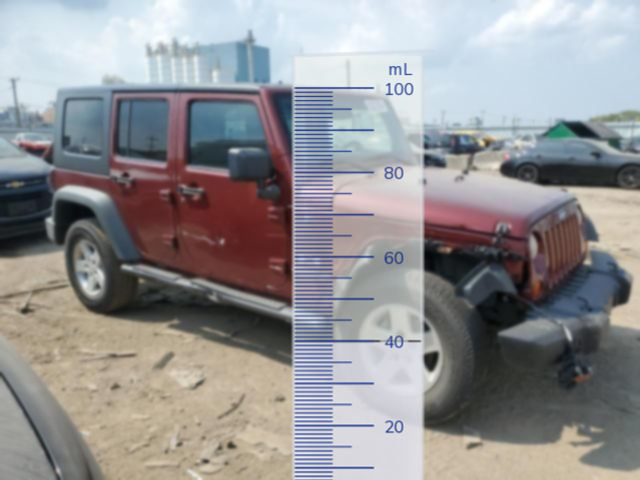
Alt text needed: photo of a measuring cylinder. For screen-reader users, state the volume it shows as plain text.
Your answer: 40 mL
